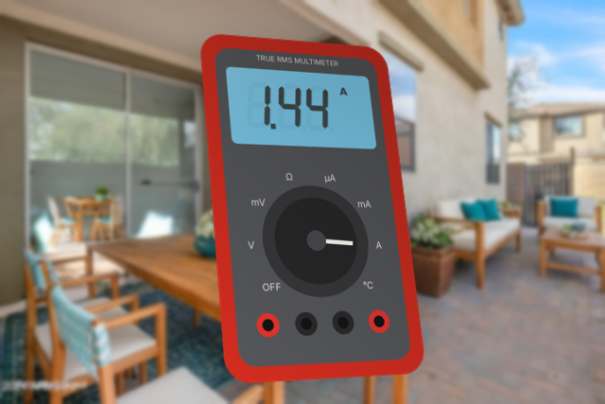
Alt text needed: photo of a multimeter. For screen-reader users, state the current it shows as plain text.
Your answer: 1.44 A
